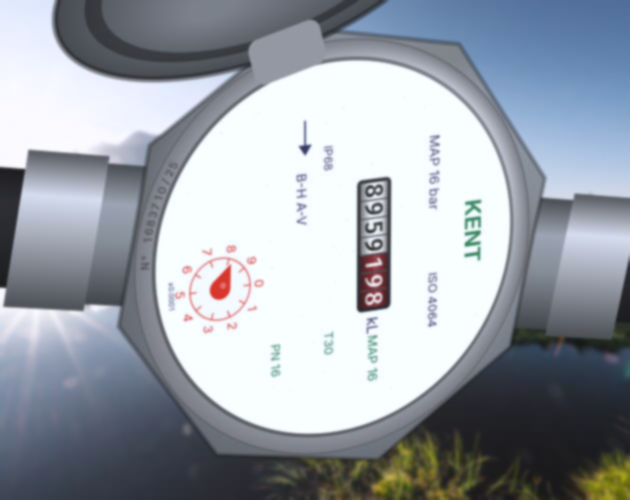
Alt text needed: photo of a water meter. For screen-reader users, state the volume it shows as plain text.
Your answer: 8959.1988 kL
